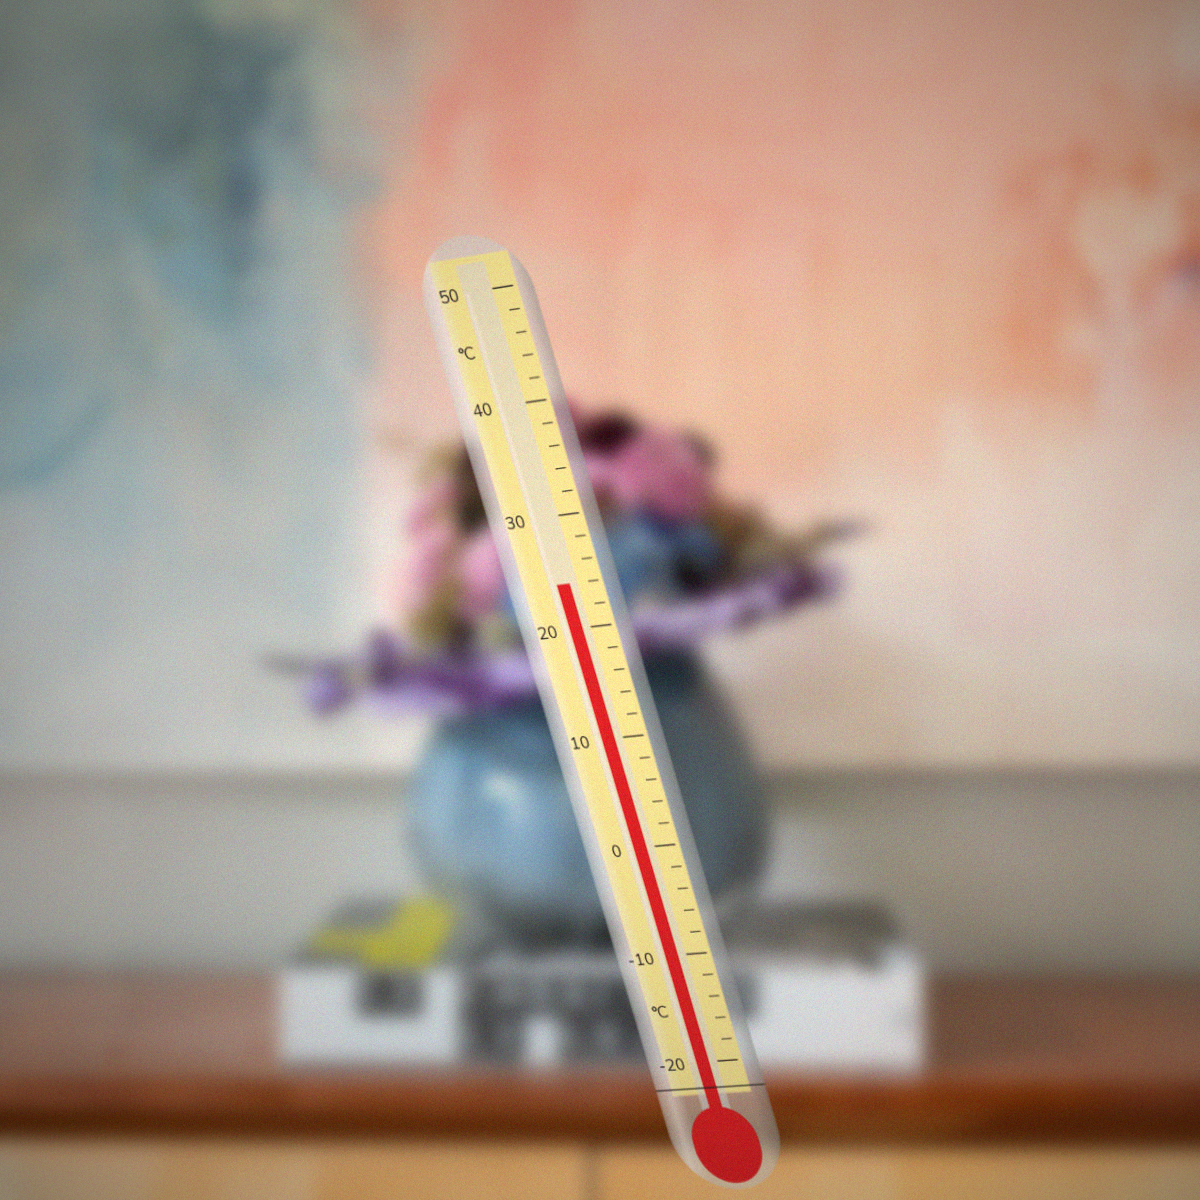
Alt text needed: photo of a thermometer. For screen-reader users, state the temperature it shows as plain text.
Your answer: 24 °C
